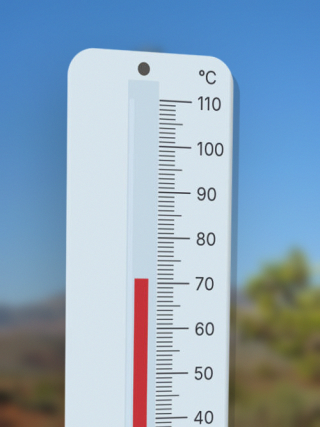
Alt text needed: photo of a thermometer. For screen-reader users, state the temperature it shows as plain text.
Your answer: 71 °C
